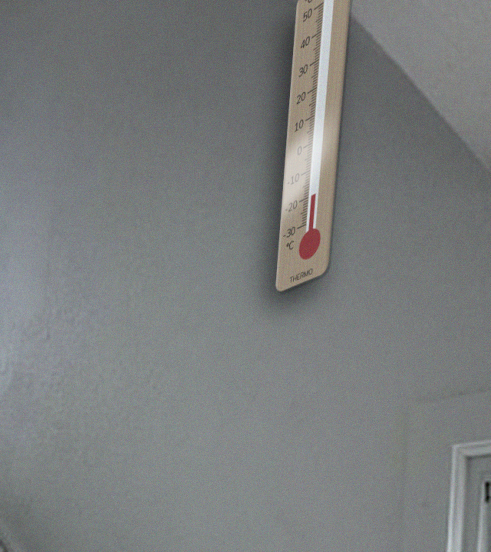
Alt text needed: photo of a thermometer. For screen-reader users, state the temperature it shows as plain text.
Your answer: -20 °C
